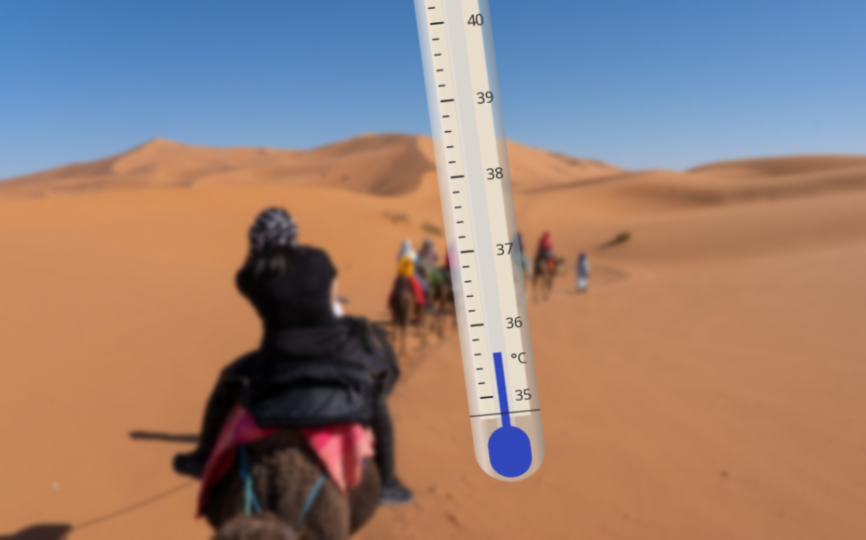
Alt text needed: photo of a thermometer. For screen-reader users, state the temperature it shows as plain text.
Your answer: 35.6 °C
